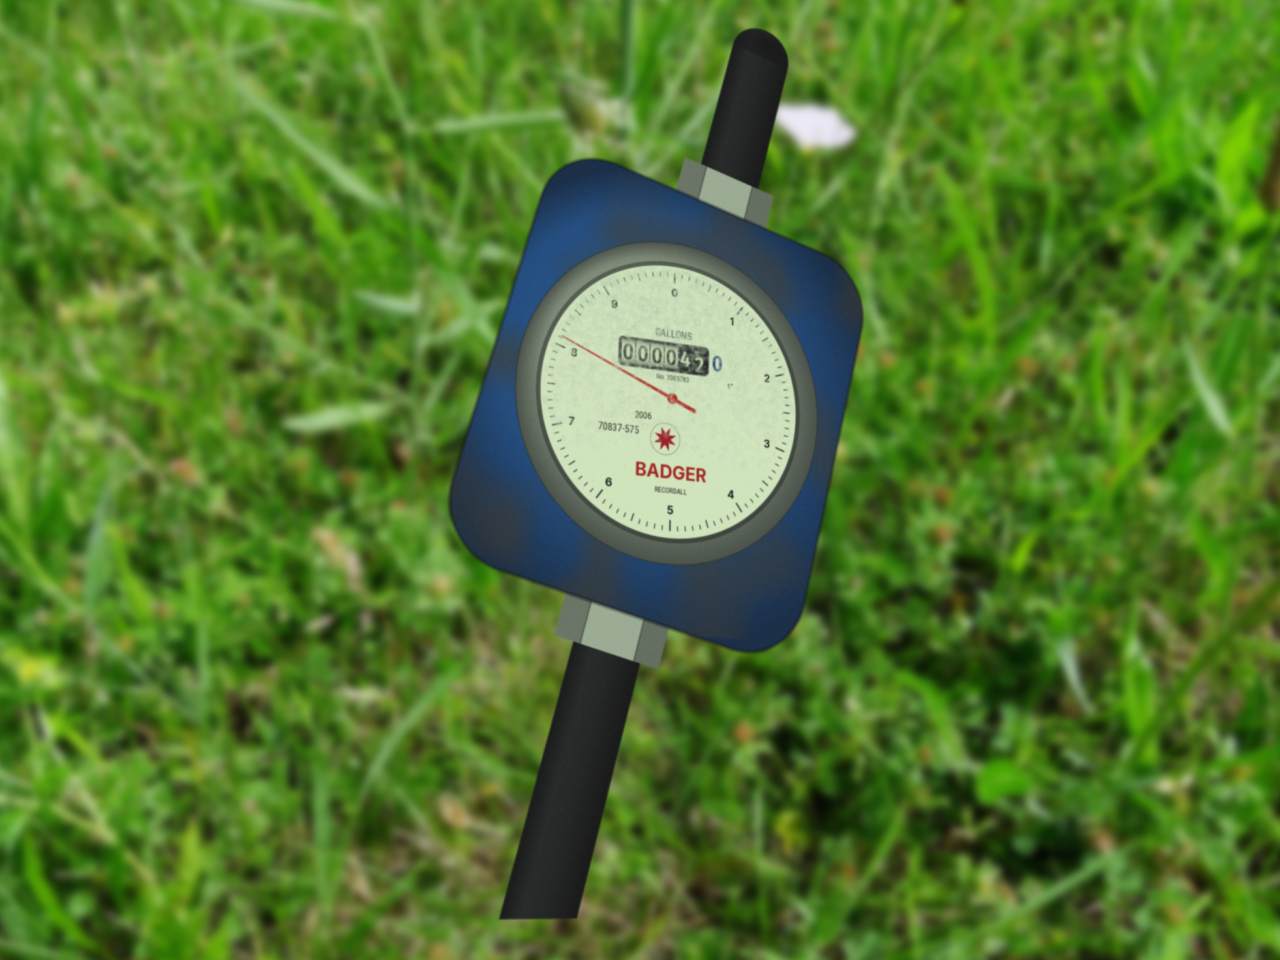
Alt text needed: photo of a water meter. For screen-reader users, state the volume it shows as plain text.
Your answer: 418.1 gal
